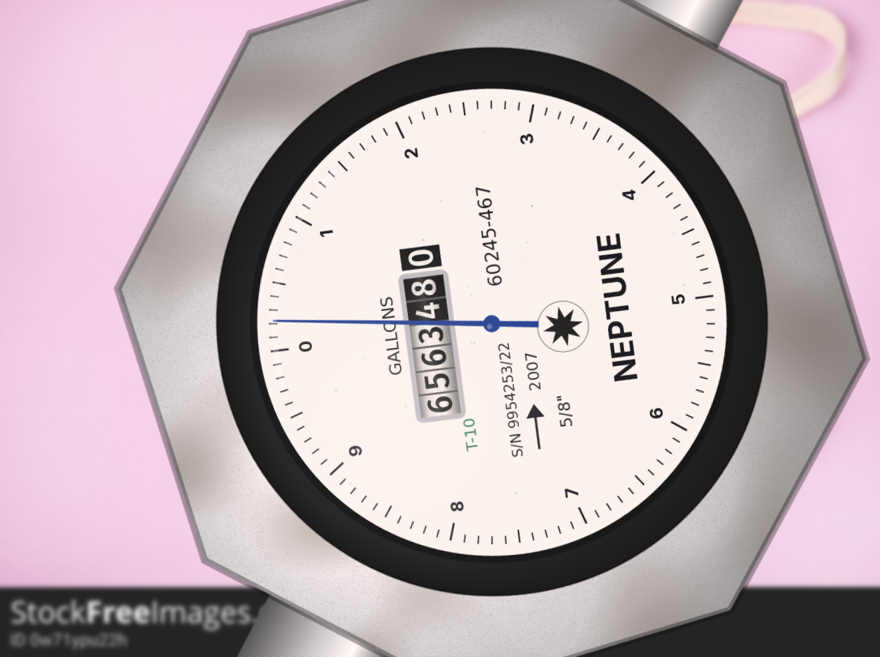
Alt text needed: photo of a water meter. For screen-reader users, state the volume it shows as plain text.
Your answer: 6563480.2 gal
